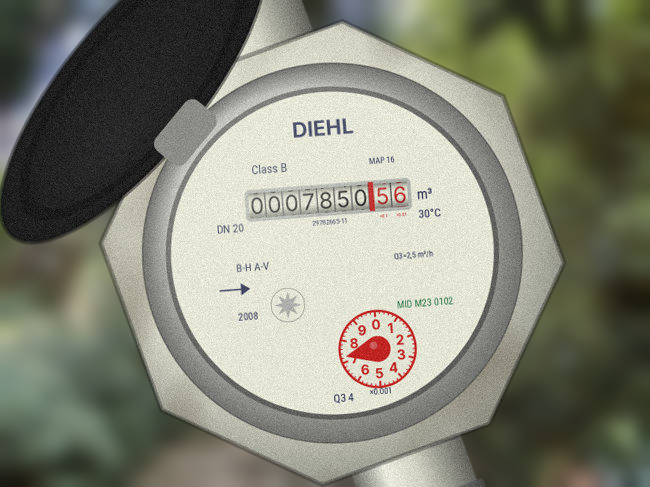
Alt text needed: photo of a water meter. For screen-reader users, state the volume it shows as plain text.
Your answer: 7850.567 m³
